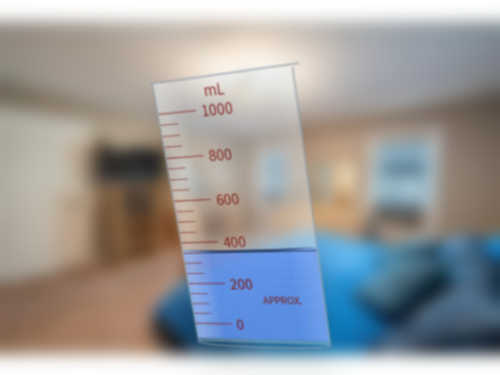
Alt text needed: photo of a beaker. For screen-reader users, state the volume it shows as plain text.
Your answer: 350 mL
